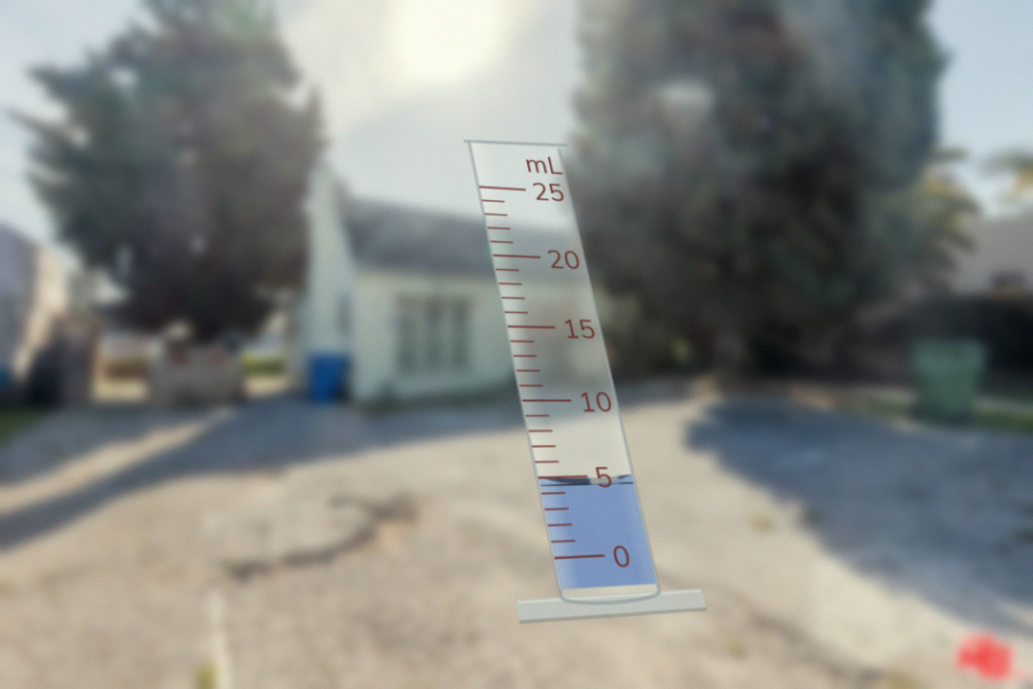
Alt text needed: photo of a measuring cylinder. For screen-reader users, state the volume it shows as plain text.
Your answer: 4.5 mL
